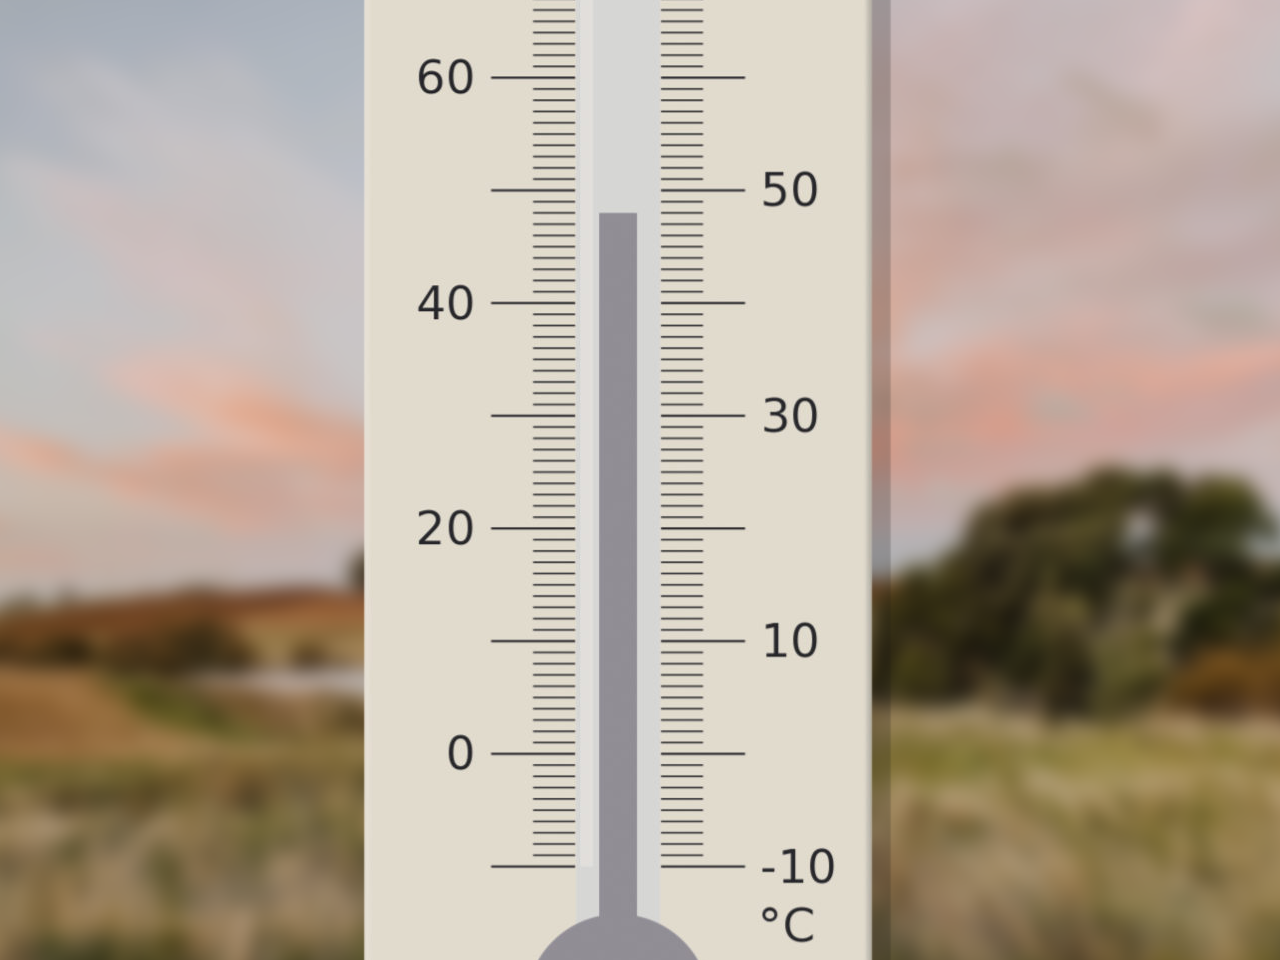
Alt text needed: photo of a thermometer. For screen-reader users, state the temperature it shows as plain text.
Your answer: 48 °C
